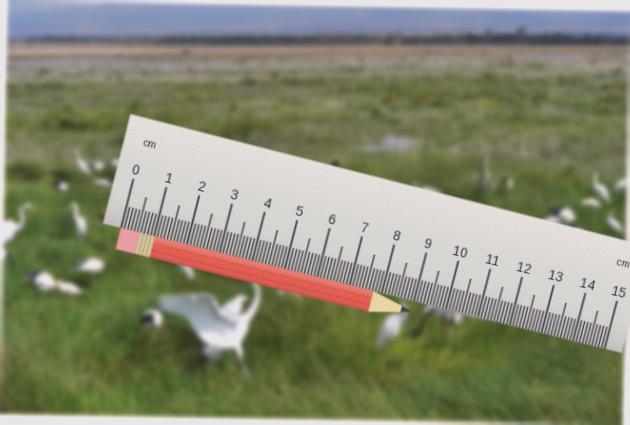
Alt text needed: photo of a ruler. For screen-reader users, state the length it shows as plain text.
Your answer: 9 cm
